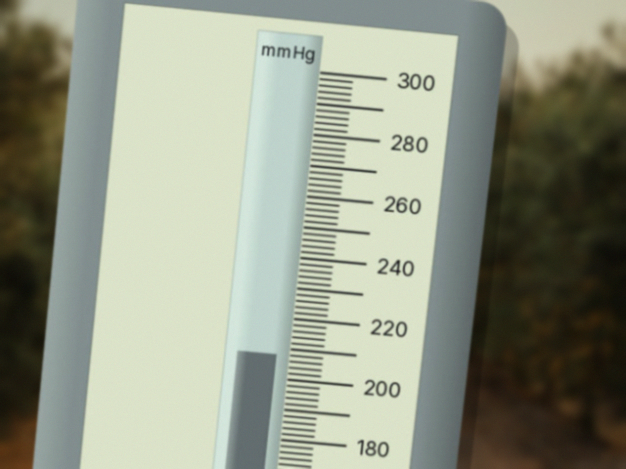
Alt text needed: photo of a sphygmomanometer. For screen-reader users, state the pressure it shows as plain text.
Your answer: 208 mmHg
